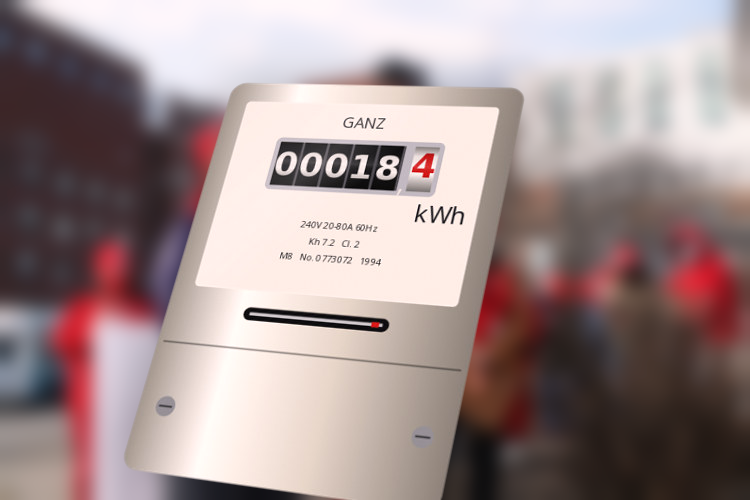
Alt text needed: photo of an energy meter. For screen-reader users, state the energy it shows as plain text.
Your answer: 18.4 kWh
